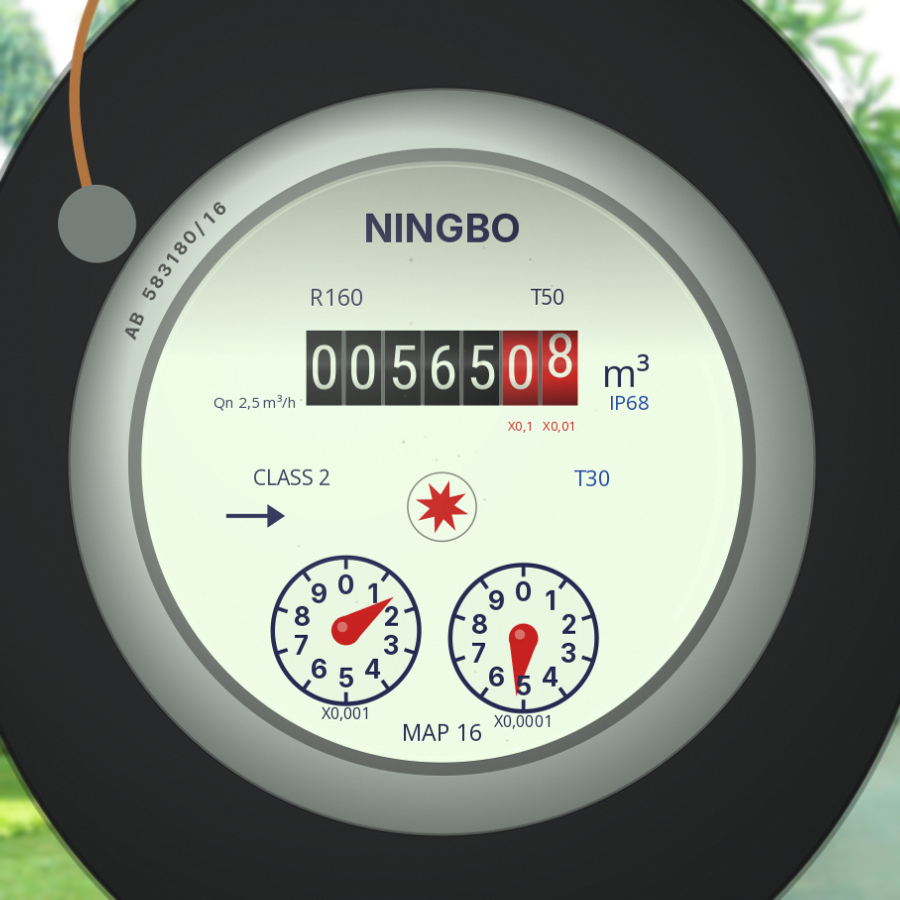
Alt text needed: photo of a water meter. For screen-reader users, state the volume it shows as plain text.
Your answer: 565.0815 m³
